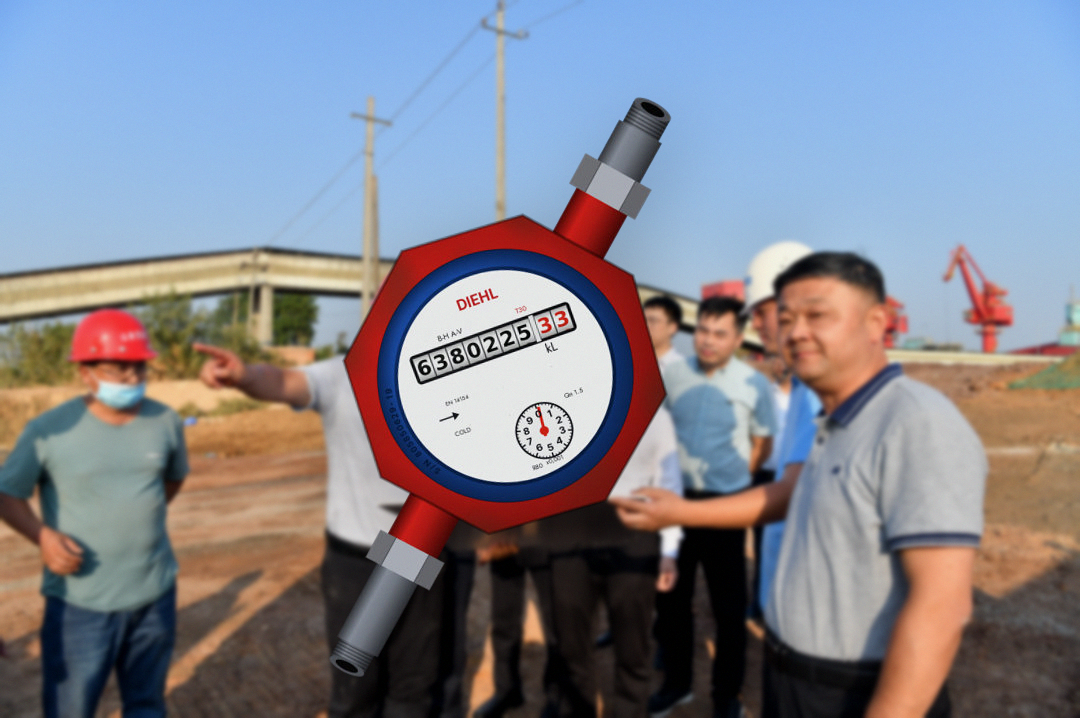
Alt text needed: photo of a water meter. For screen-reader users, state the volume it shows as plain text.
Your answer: 6380225.330 kL
